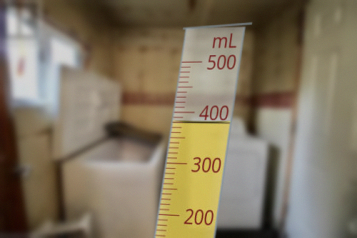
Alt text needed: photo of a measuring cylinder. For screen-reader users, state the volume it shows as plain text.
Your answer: 380 mL
